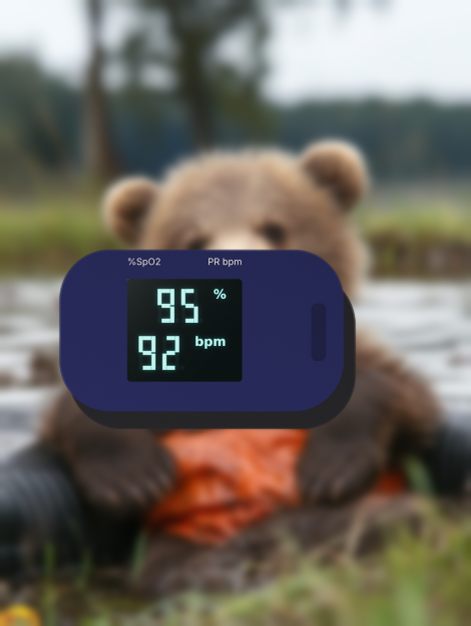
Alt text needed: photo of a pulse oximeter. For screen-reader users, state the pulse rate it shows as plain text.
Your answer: 92 bpm
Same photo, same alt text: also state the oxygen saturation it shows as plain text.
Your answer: 95 %
